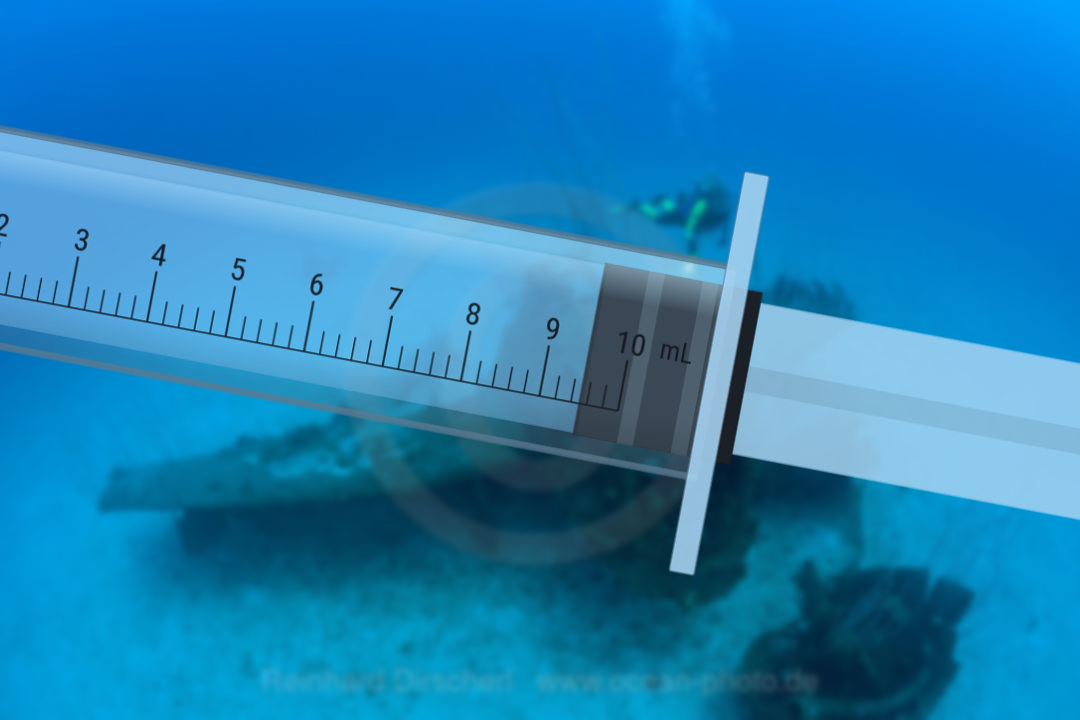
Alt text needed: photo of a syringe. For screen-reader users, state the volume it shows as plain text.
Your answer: 9.5 mL
